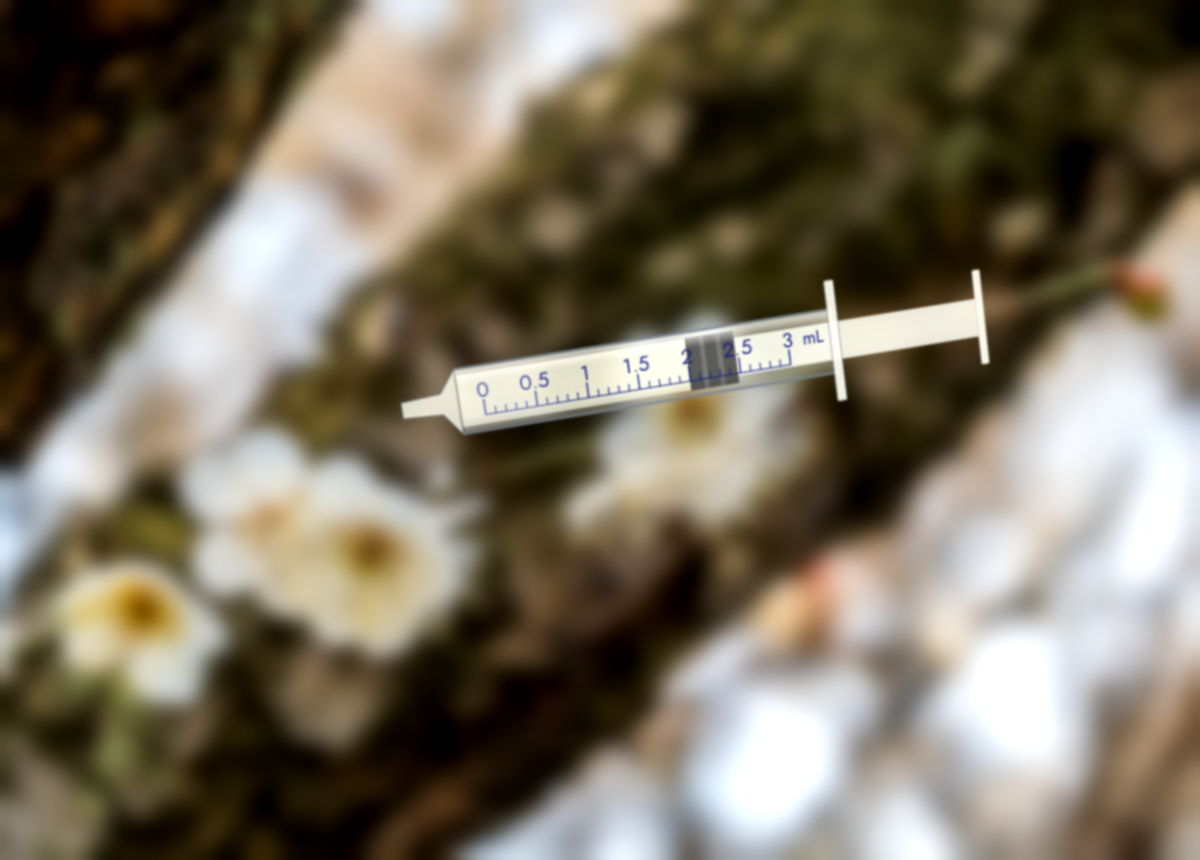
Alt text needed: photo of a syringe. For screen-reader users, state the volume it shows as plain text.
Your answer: 2 mL
